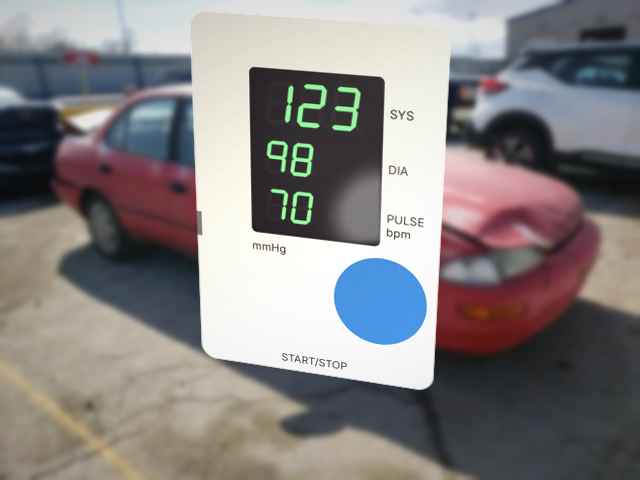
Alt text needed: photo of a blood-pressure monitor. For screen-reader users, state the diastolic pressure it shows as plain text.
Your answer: 98 mmHg
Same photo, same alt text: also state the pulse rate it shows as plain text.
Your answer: 70 bpm
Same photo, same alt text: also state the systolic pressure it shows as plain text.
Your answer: 123 mmHg
